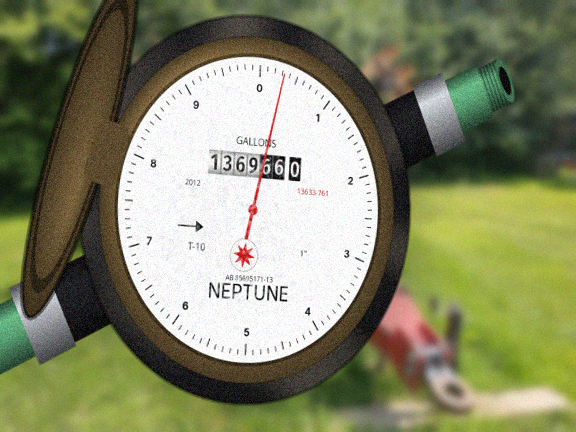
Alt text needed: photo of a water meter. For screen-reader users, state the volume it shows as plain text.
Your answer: 1369660.3 gal
